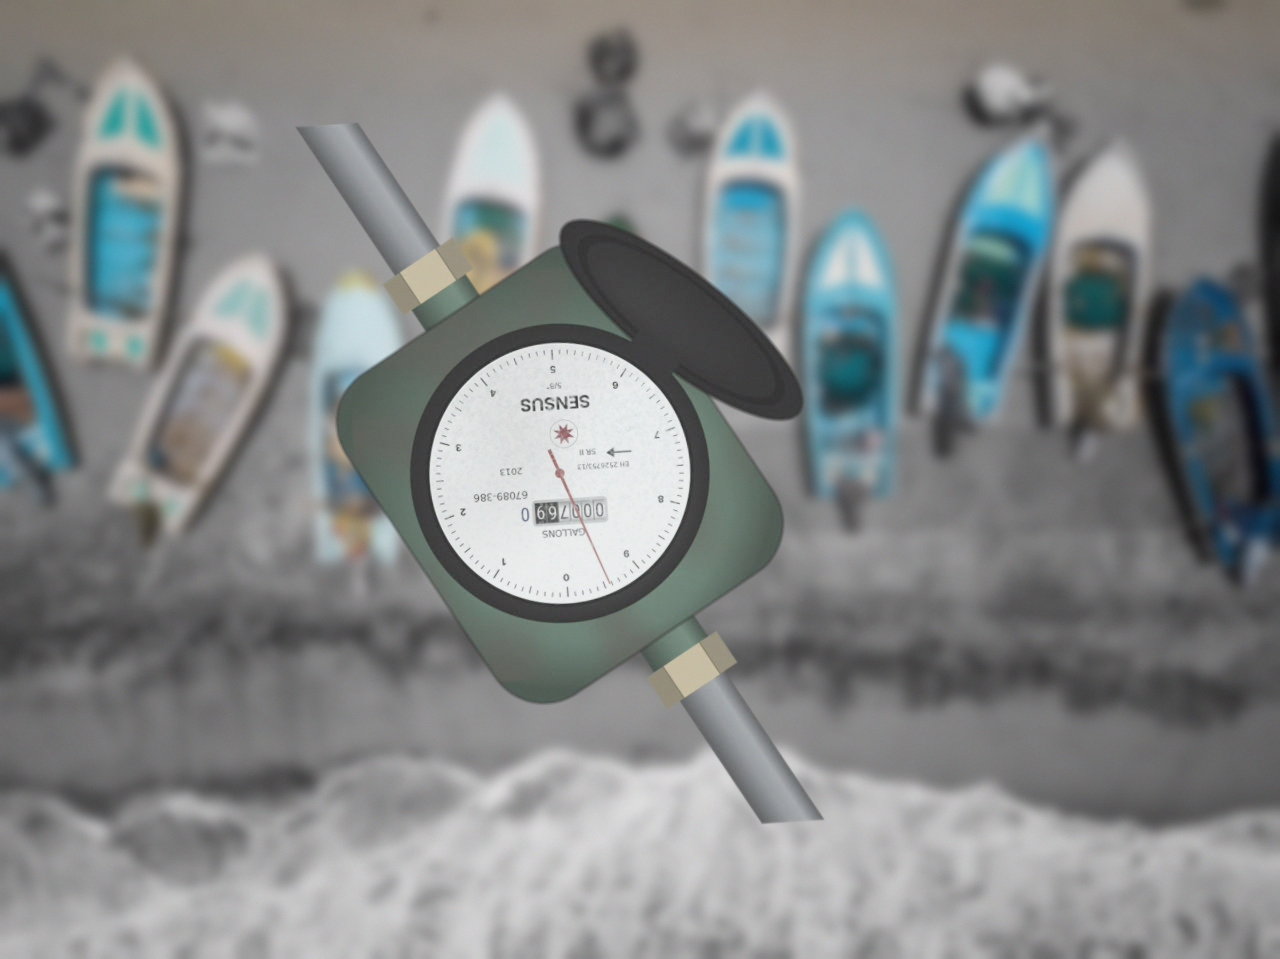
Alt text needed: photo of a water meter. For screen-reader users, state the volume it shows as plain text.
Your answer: 7689.4 gal
